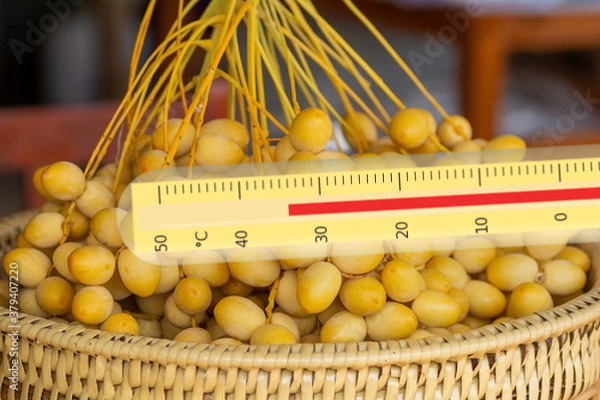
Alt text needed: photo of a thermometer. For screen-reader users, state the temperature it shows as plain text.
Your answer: 34 °C
